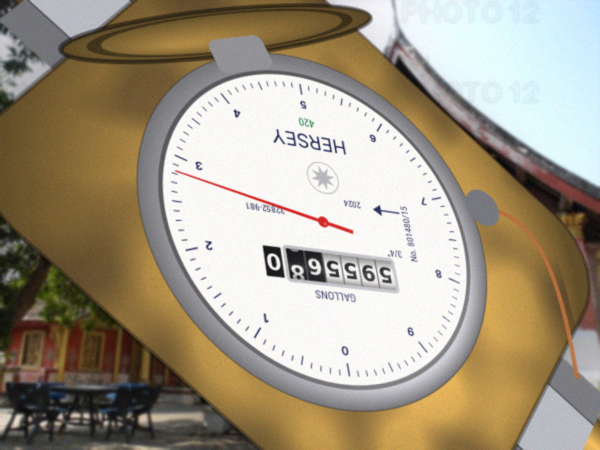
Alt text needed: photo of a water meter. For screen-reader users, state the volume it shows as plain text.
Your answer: 5955682.8 gal
